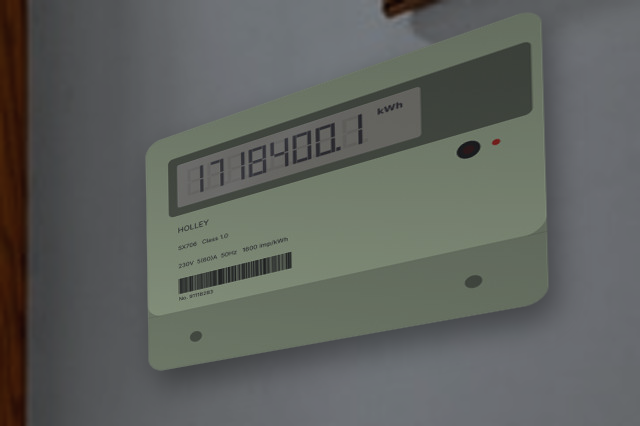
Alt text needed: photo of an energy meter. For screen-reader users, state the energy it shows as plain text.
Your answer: 1718400.1 kWh
